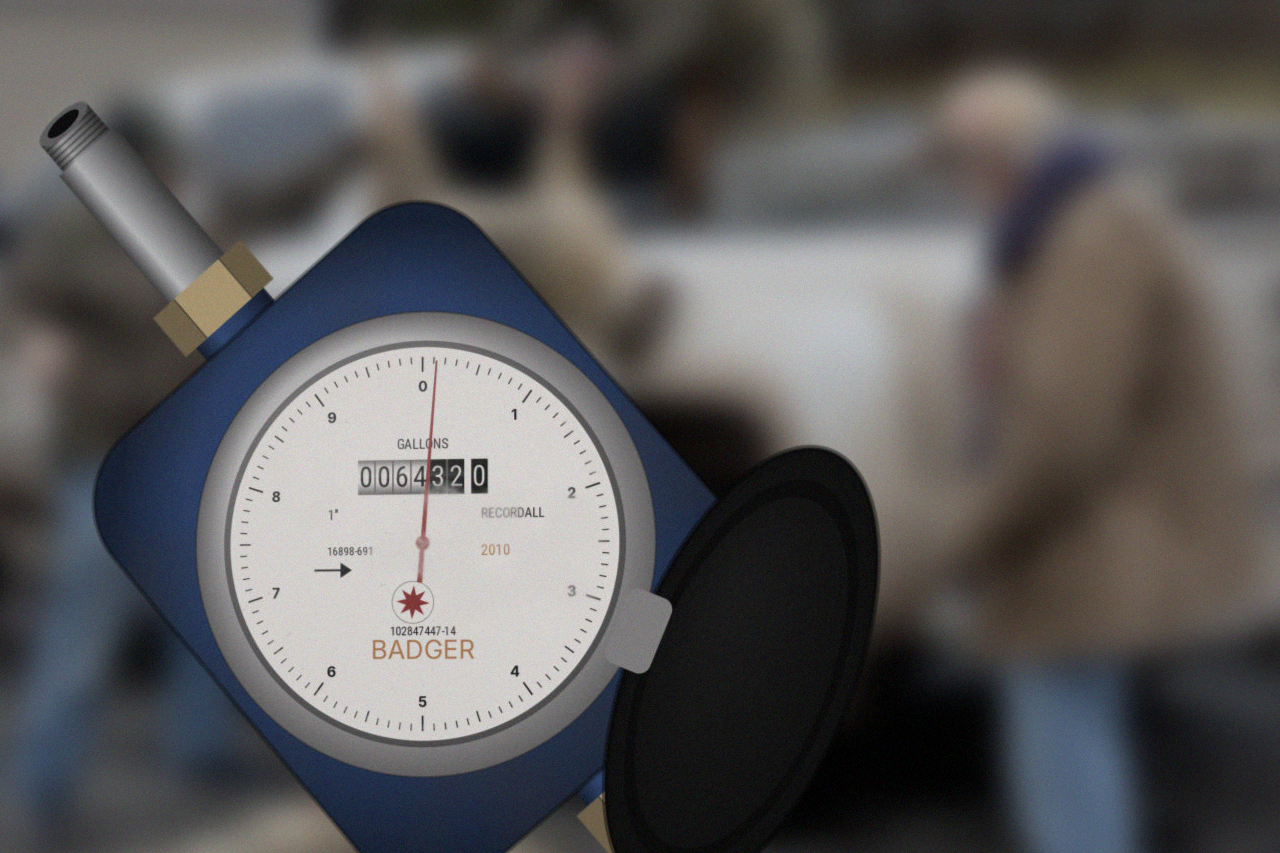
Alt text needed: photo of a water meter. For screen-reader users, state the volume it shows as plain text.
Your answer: 64320.1 gal
